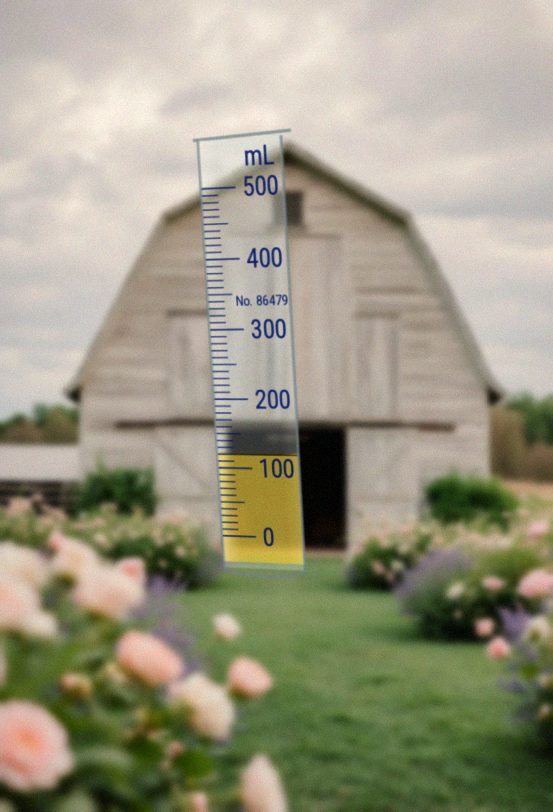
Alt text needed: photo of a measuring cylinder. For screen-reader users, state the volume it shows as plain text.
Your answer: 120 mL
